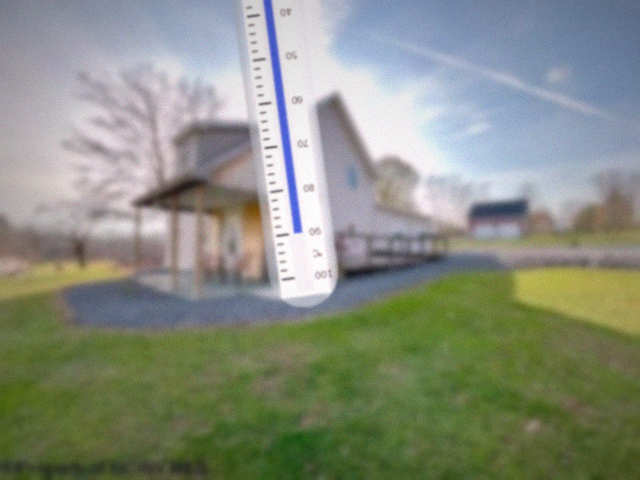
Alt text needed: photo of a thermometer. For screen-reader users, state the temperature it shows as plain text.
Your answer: 90 °C
